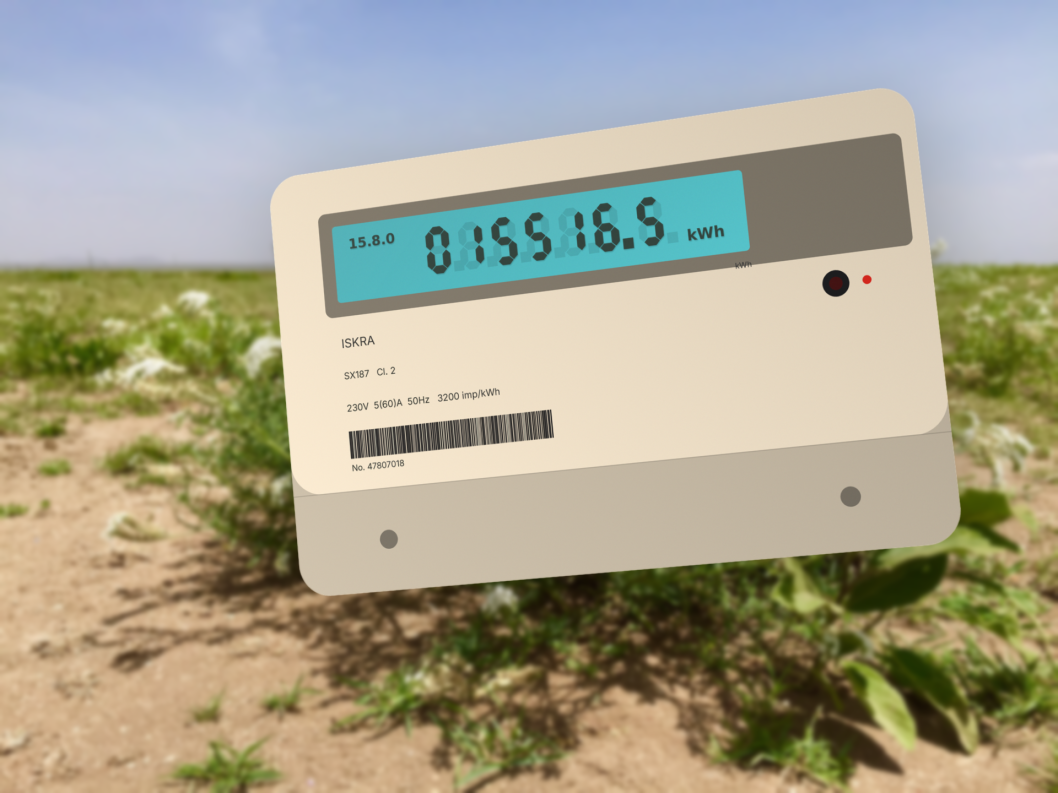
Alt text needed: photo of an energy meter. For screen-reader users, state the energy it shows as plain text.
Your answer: 15516.5 kWh
